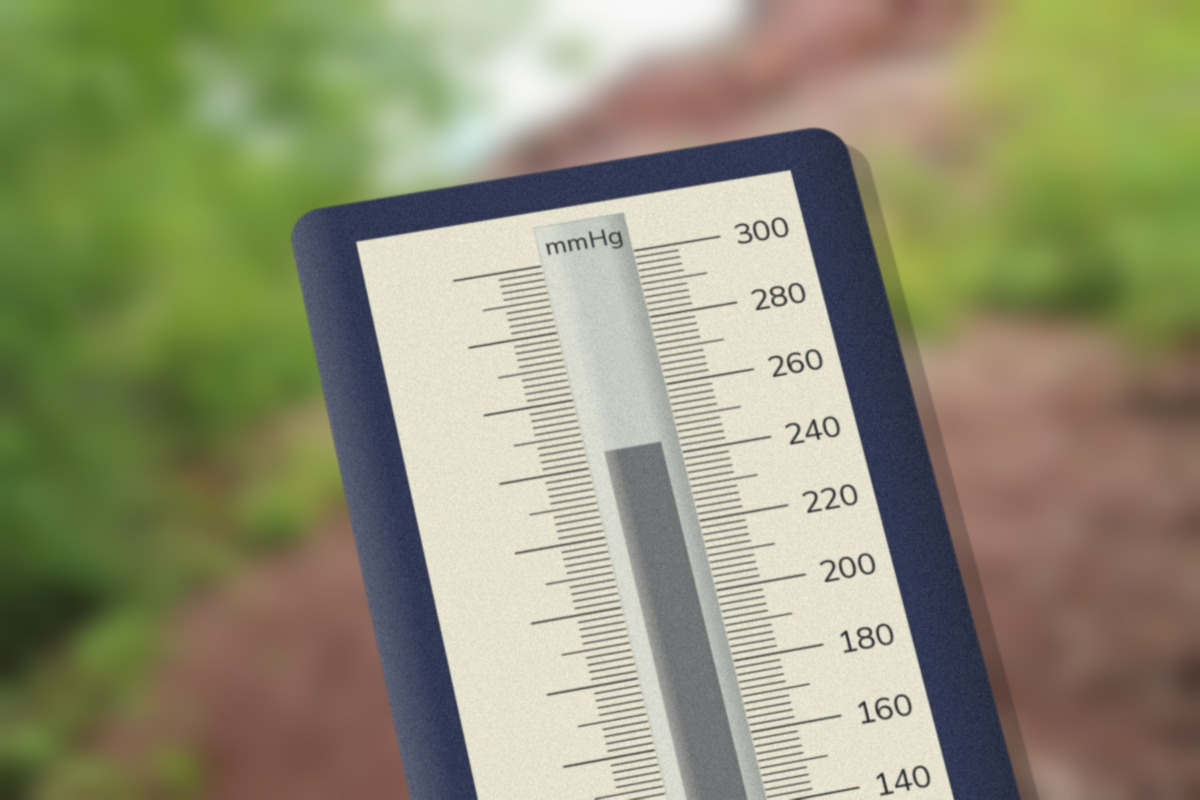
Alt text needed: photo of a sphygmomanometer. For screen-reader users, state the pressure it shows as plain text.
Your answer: 244 mmHg
